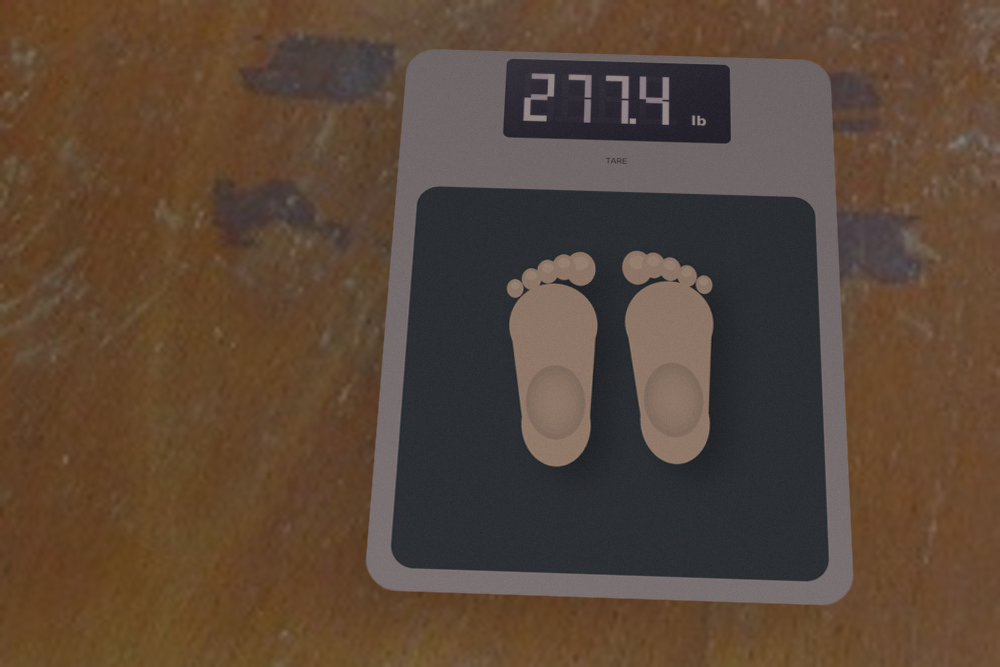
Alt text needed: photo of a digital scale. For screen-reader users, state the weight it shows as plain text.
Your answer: 277.4 lb
